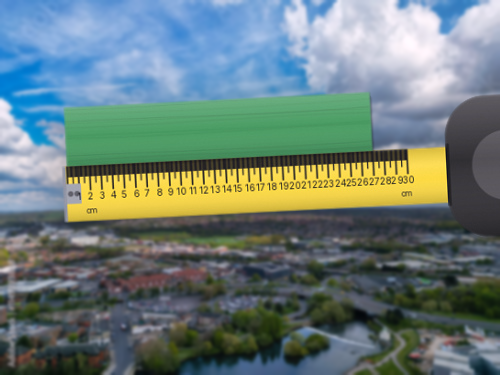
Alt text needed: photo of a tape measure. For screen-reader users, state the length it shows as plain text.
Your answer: 27 cm
